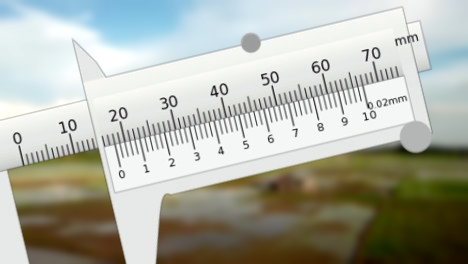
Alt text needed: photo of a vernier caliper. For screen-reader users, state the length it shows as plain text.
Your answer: 18.0 mm
